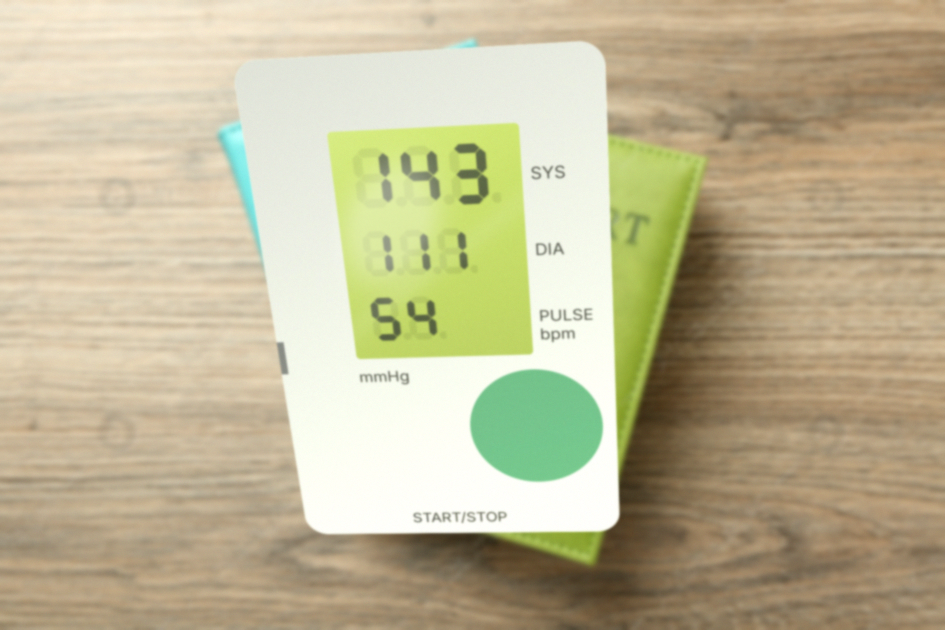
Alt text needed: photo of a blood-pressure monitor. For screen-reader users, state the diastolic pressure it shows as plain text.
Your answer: 111 mmHg
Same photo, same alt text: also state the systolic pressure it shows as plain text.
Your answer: 143 mmHg
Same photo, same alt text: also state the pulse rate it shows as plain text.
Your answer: 54 bpm
